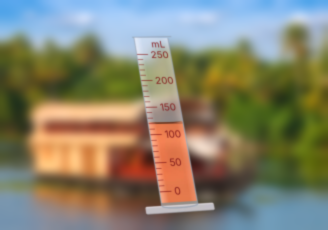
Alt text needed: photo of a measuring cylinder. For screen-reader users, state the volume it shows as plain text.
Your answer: 120 mL
